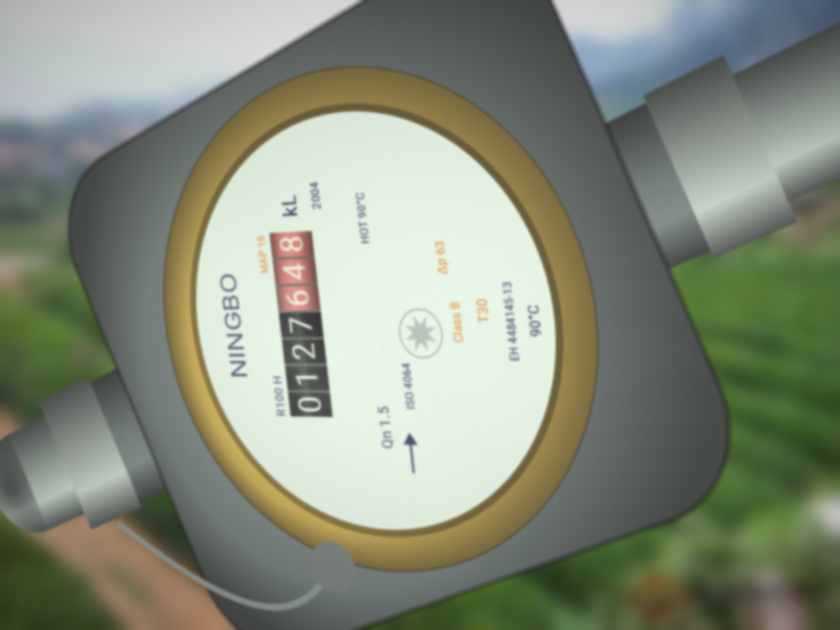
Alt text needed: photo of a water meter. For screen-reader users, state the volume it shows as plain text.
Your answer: 127.648 kL
